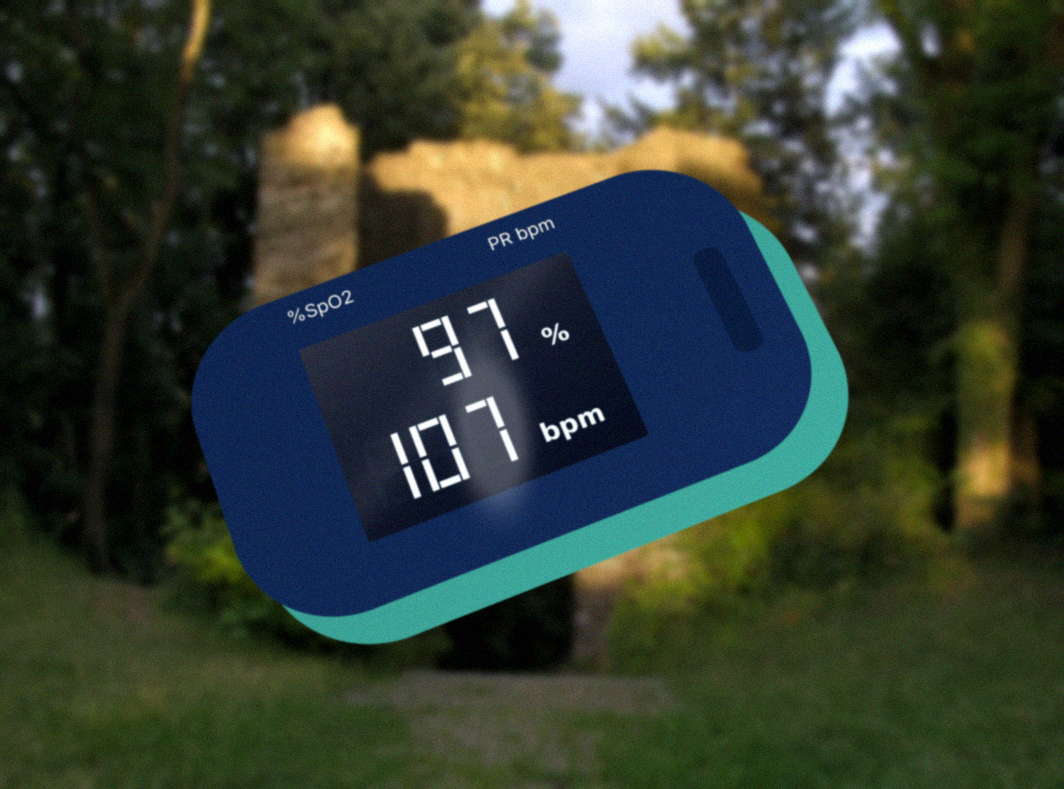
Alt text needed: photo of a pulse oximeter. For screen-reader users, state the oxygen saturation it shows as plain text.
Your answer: 97 %
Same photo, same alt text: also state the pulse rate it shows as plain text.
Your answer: 107 bpm
